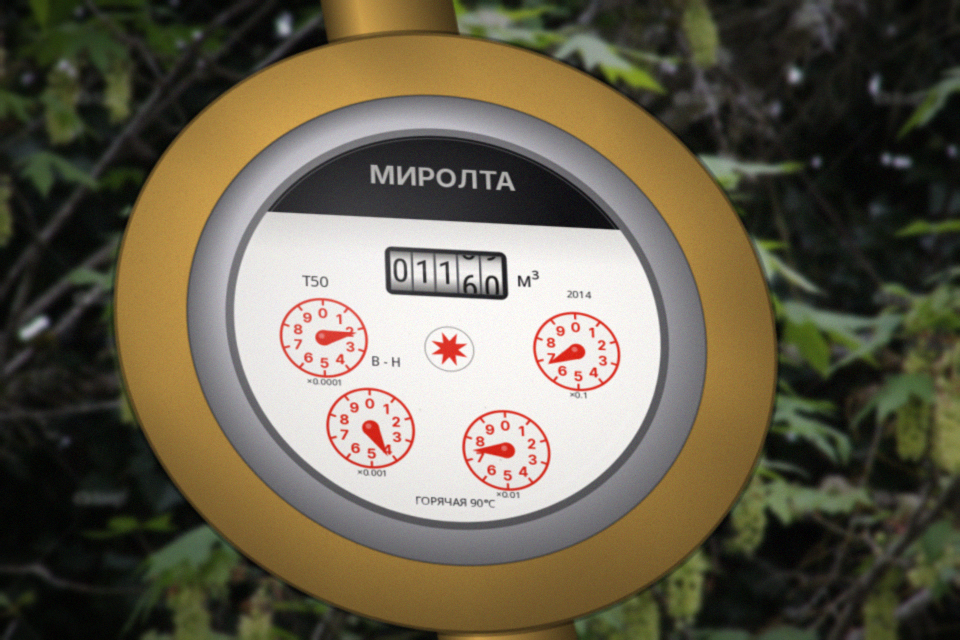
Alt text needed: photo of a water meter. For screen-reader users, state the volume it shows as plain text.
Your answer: 1159.6742 m³
